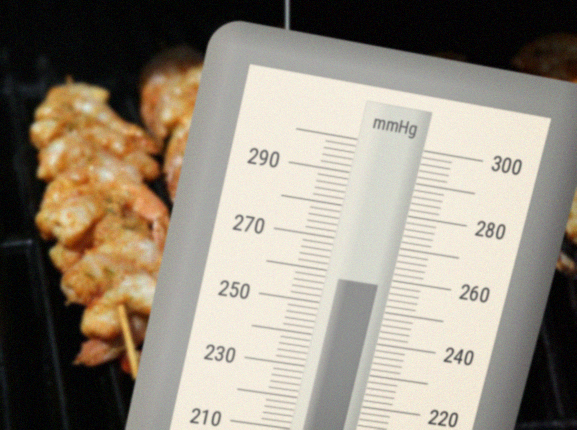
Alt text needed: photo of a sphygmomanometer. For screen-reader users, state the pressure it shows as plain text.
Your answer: 258 mmHg
